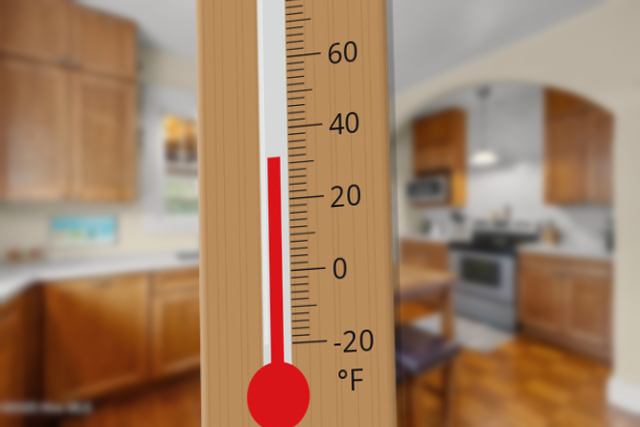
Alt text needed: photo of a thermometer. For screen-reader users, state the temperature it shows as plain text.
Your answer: 32 °F
